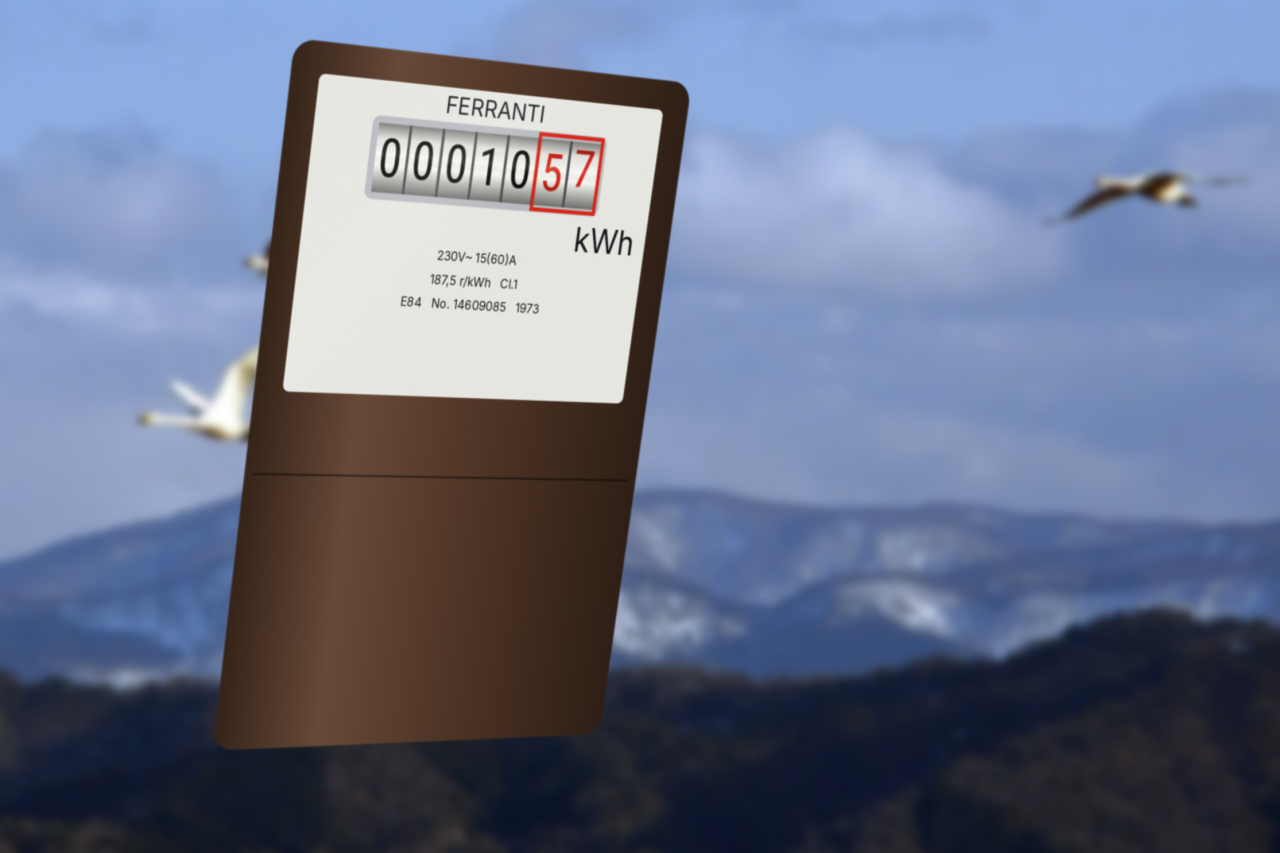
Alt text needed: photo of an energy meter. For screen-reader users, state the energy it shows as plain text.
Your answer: 10.57 kWh
